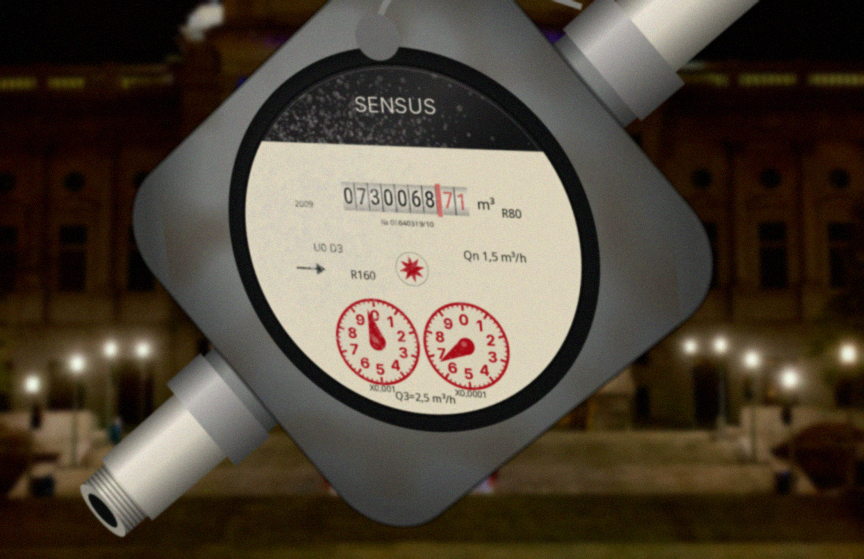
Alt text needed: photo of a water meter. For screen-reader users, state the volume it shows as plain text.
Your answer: 730068.7096 m³
